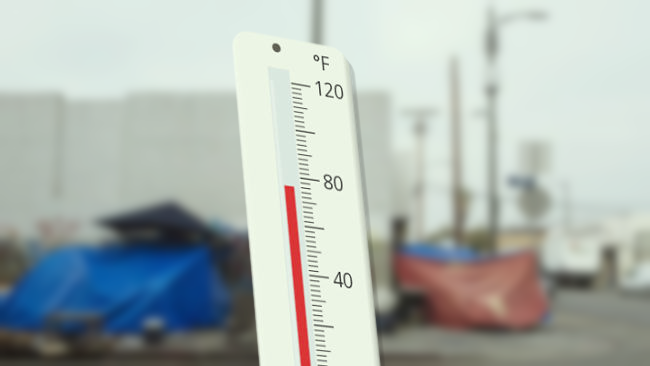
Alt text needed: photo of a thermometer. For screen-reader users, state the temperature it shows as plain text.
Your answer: 76 °F
